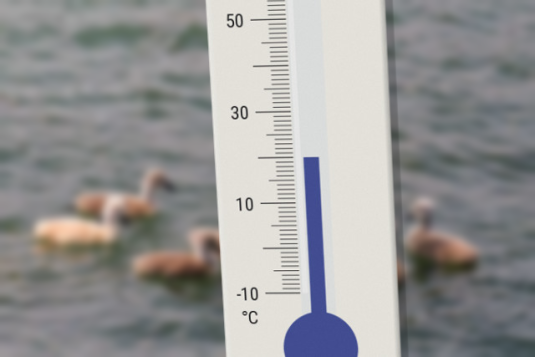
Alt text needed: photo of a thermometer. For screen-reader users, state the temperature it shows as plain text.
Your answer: 20 °C
